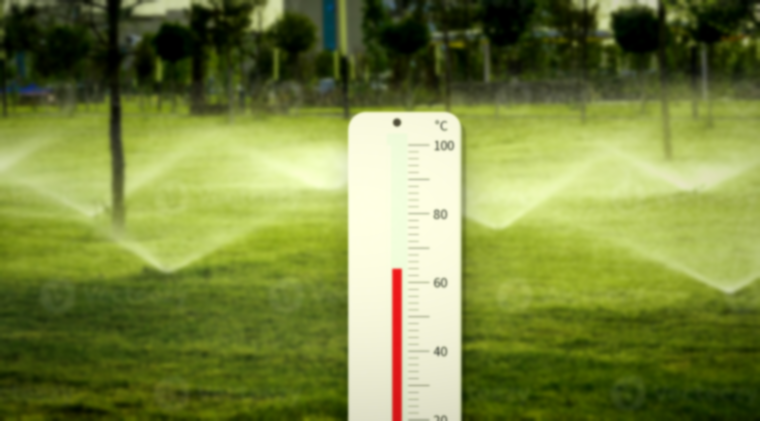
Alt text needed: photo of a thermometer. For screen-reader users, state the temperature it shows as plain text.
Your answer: 64 °C
